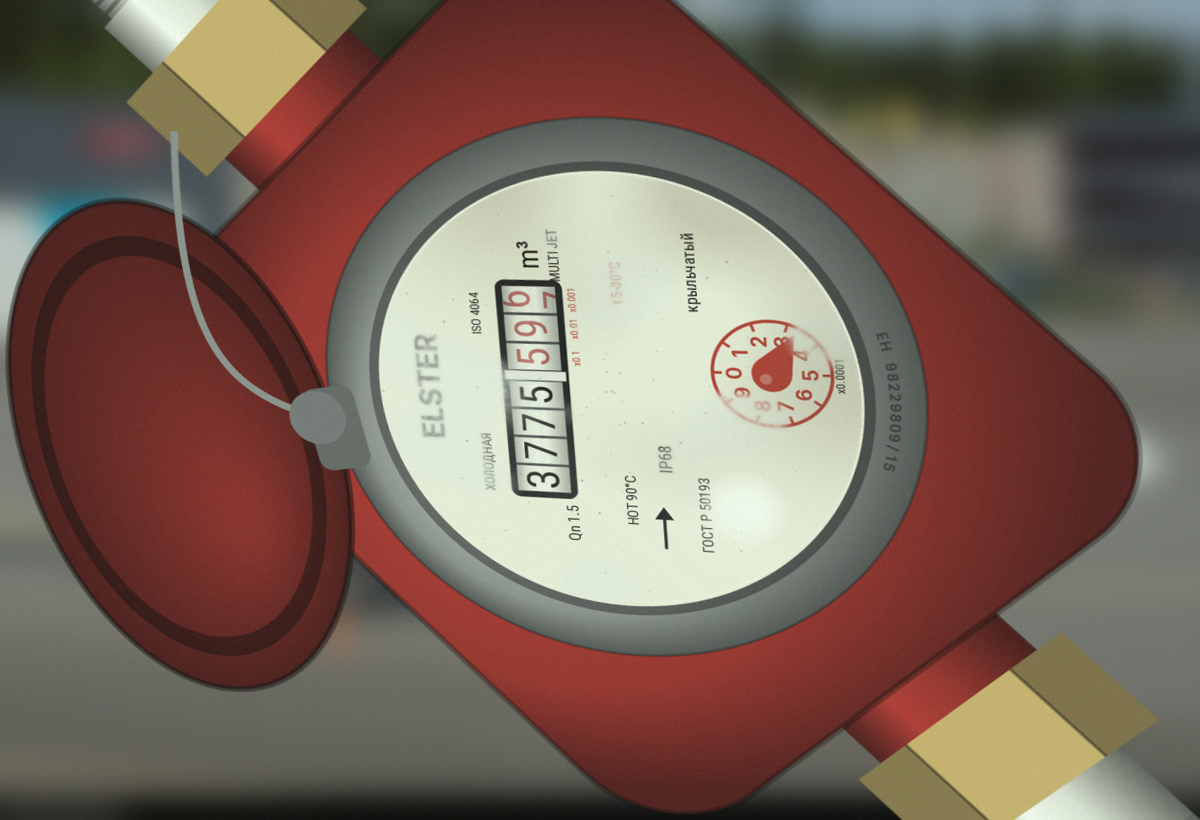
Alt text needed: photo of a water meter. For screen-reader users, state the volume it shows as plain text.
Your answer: 3775.5963 m³
